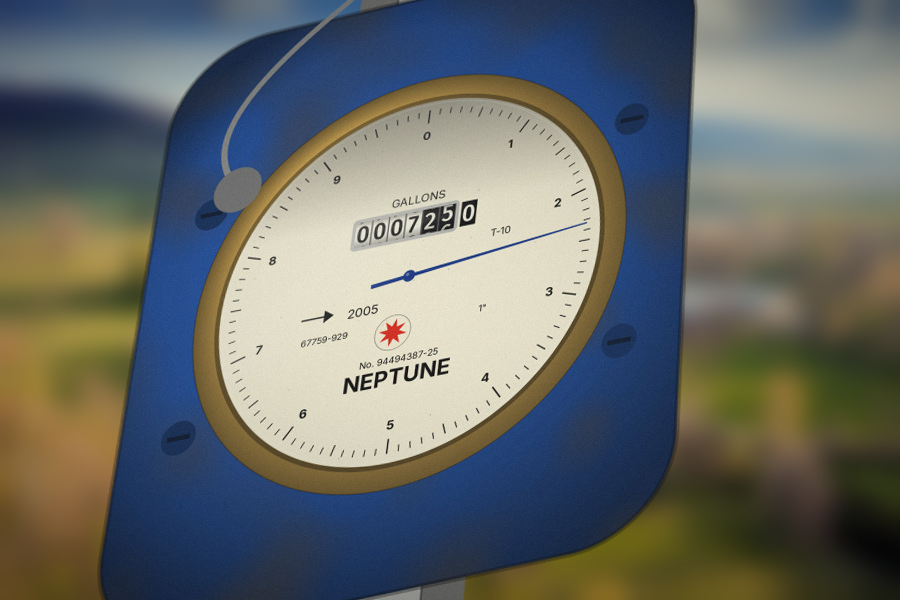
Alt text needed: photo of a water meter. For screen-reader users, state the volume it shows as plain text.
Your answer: 7252.3 gal
